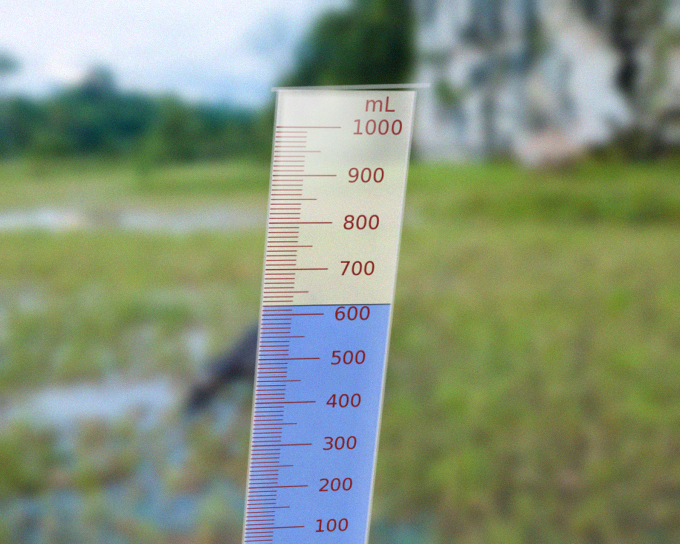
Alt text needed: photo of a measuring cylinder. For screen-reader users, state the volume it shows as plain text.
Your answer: 620 mL
